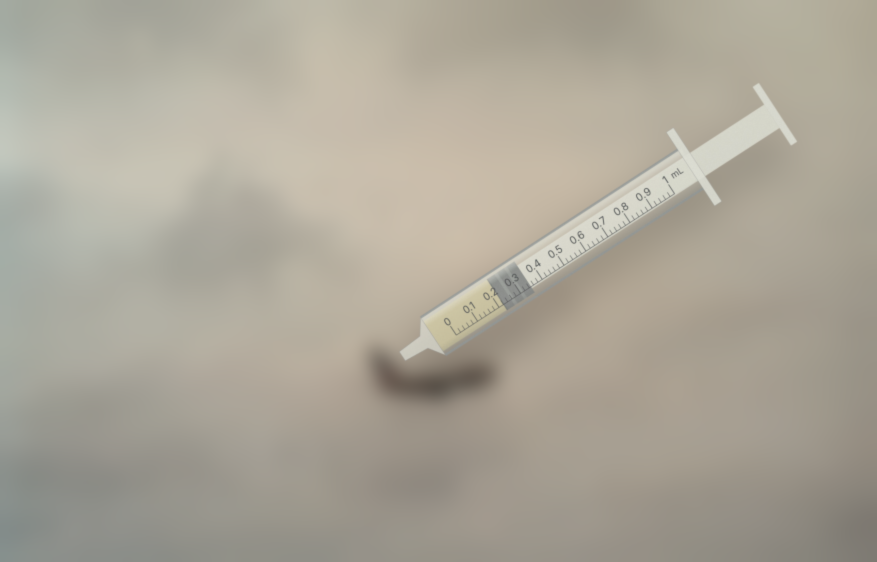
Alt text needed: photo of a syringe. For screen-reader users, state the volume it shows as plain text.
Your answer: 0.22 mL
